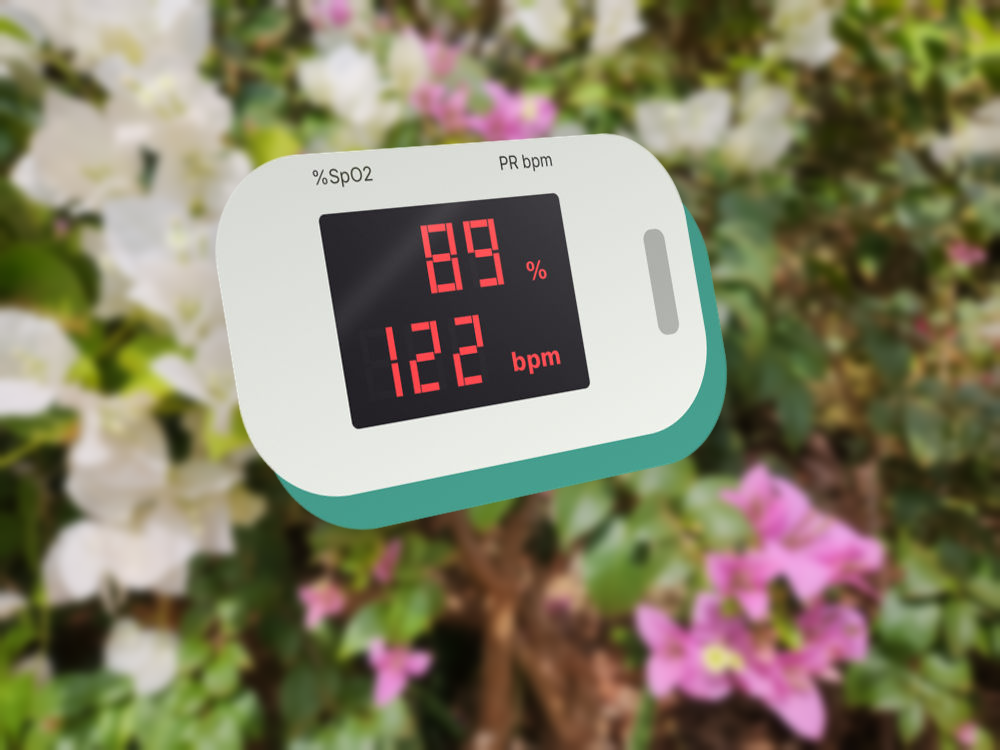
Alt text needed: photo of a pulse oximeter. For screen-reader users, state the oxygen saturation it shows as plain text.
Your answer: 89 %
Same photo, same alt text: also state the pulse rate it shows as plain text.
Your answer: 122 bpm
